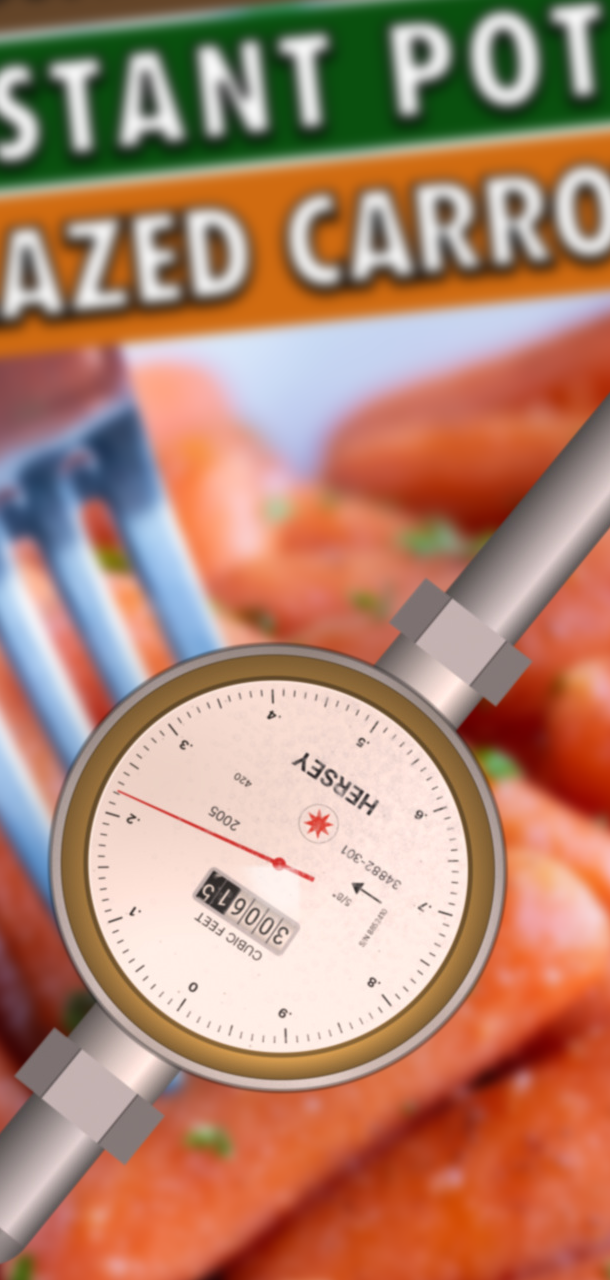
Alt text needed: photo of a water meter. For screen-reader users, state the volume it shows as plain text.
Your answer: 300615.22 ft³
